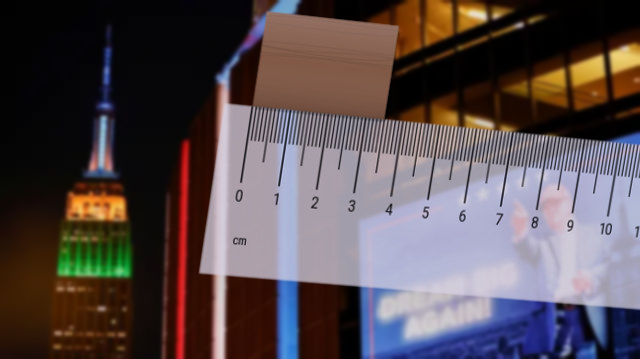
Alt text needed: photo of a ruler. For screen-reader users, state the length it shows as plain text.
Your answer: 3.5 cm
